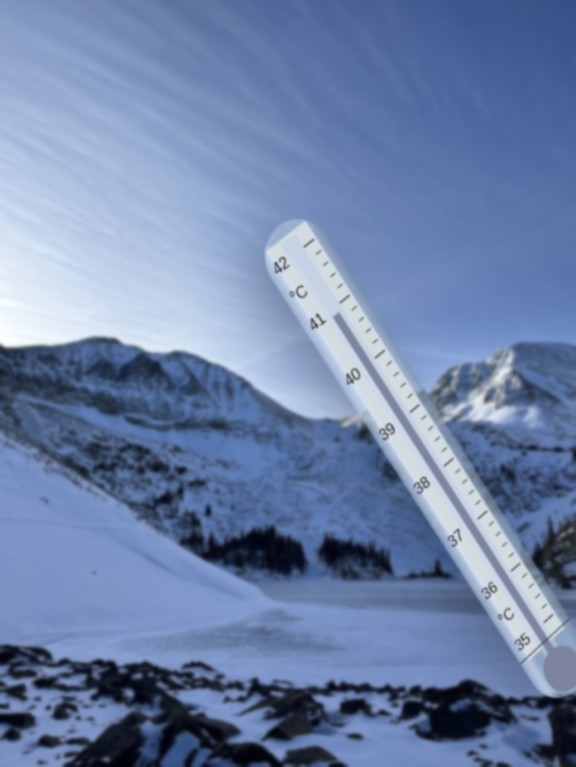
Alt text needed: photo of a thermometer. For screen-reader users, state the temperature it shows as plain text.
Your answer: 40.9 °C
